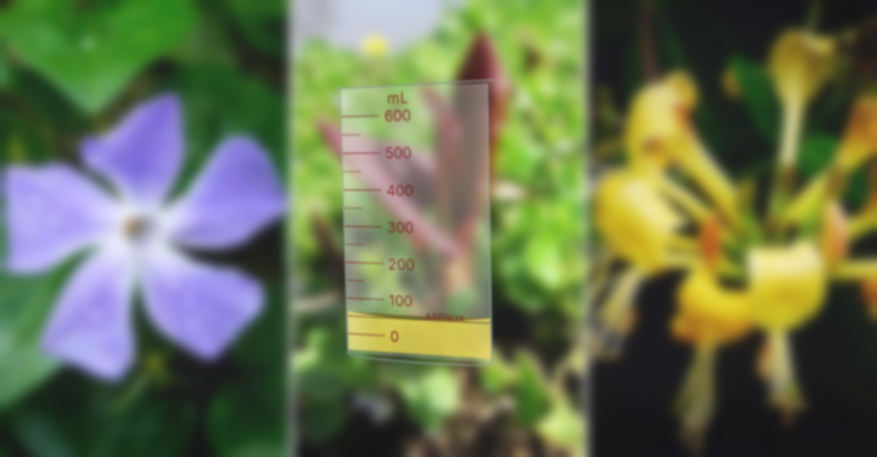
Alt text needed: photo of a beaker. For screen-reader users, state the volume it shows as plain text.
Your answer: 50 mL
